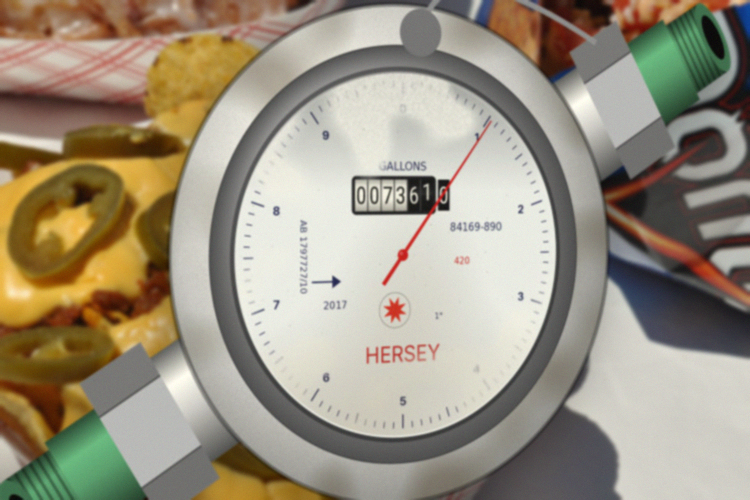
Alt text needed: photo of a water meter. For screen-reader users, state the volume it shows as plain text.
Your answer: 73611.0 gal
